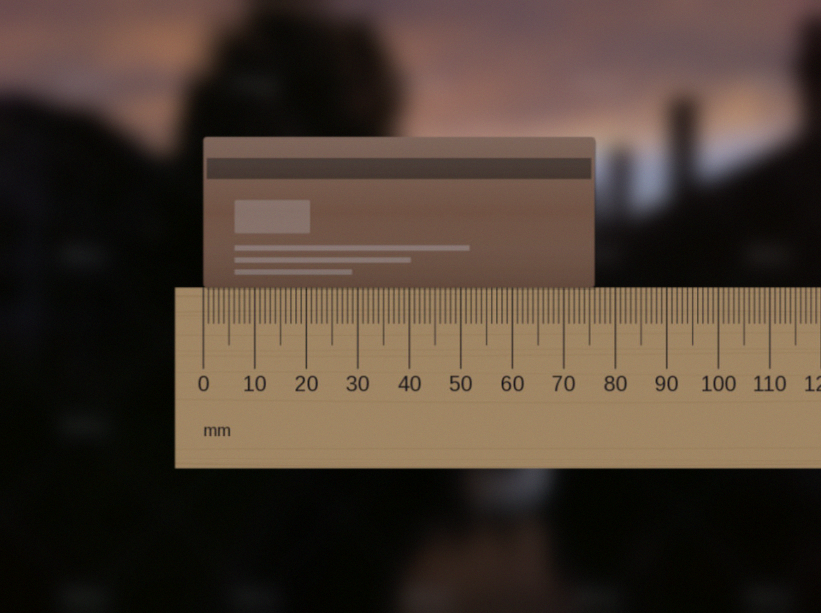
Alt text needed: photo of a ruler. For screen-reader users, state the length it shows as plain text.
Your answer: 76 mm
